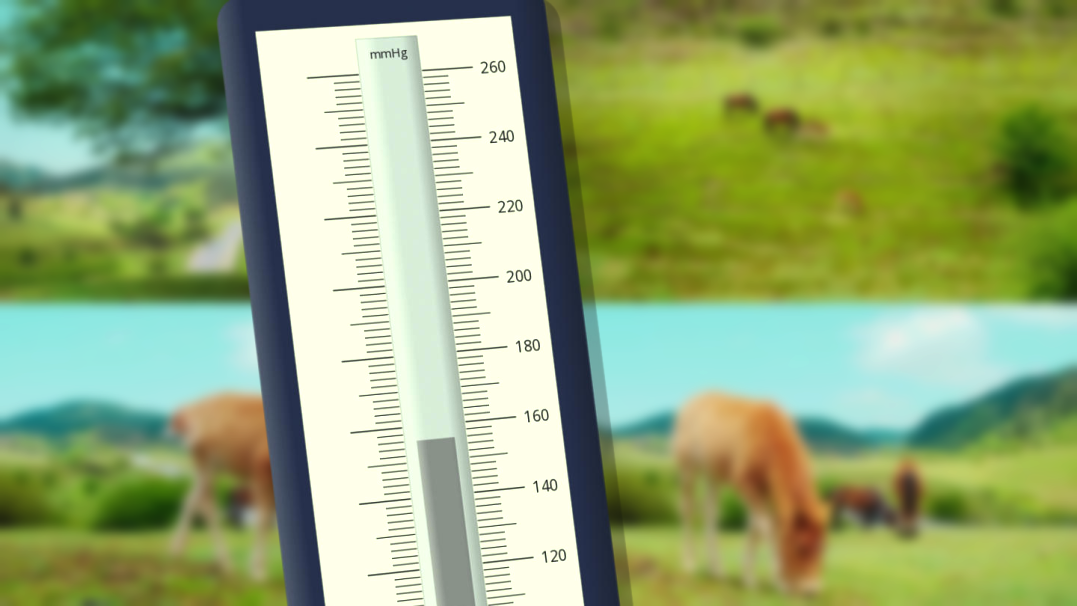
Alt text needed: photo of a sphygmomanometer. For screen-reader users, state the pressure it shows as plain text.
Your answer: 156 mmHg
